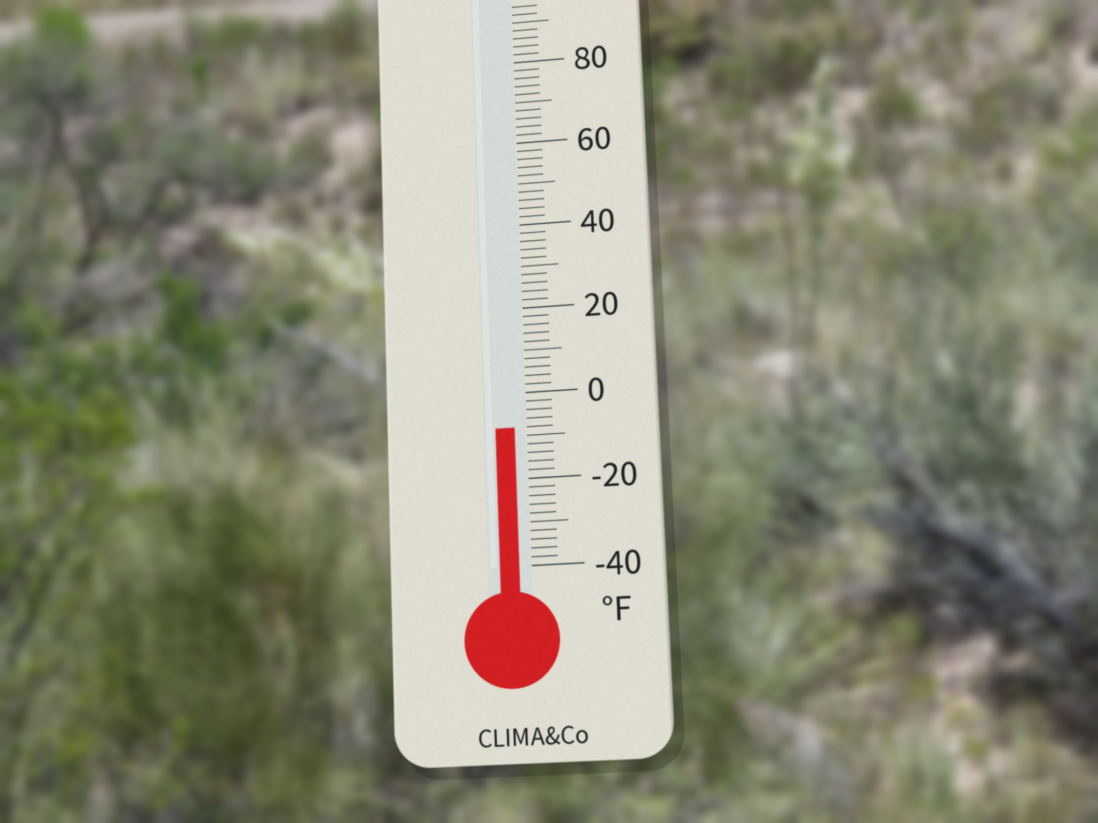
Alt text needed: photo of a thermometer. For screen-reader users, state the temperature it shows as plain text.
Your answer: -8 °F
